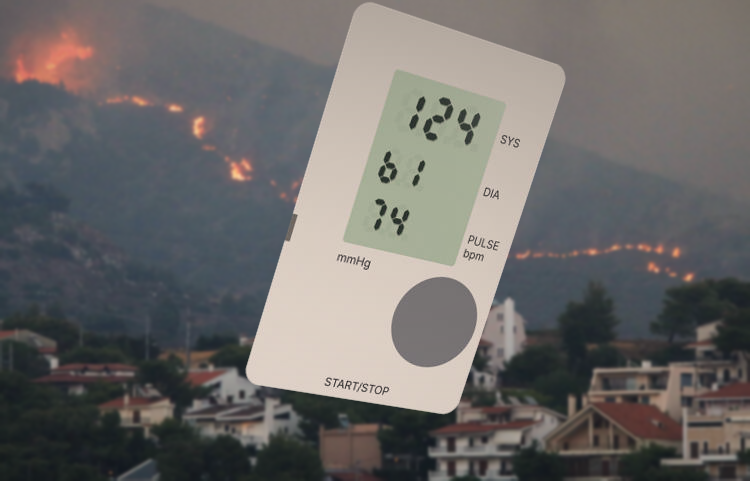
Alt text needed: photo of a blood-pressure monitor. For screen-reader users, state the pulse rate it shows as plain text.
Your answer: 74 bpm
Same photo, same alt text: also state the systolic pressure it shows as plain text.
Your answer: 124 mmHg
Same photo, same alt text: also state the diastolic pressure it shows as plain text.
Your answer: 61 mmHg
